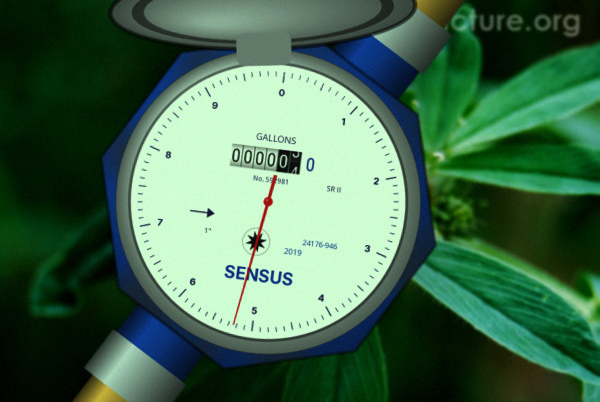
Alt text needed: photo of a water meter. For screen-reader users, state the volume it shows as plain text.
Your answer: 35.2 gal
